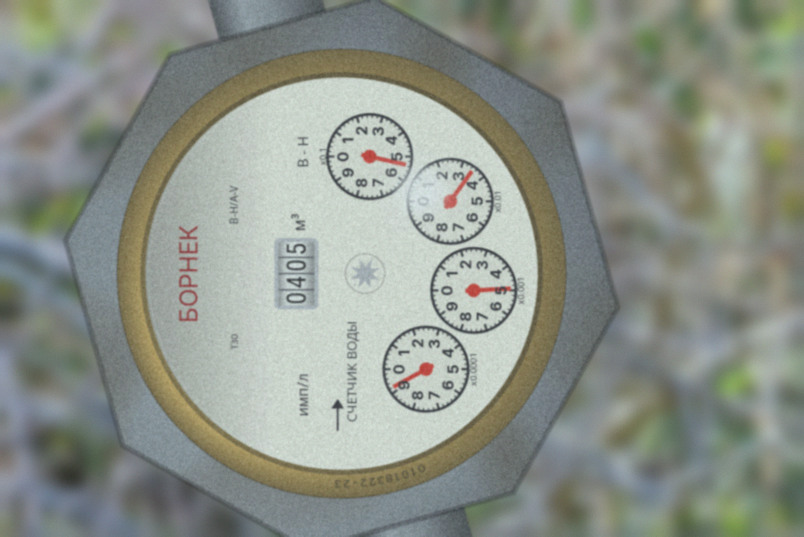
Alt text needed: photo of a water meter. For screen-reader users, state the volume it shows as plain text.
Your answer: 405.5349 m³
